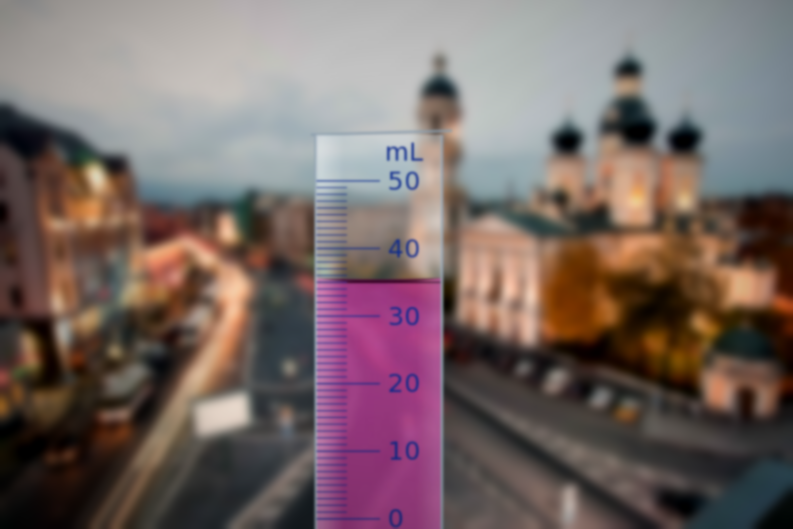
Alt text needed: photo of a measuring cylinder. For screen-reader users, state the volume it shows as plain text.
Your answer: 35 mL
